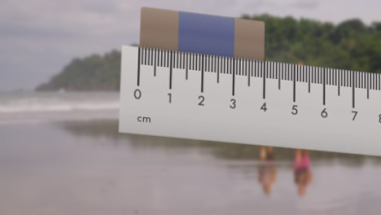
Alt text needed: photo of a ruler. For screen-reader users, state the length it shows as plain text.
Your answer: 4 cm
